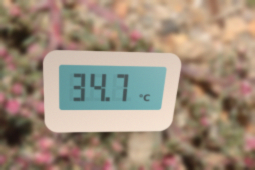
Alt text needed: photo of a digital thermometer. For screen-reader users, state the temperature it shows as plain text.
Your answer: 34.7 °C
